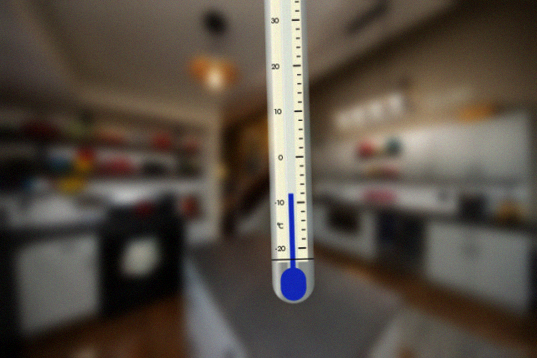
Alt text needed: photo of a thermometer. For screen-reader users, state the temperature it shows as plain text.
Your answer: -8 °C
